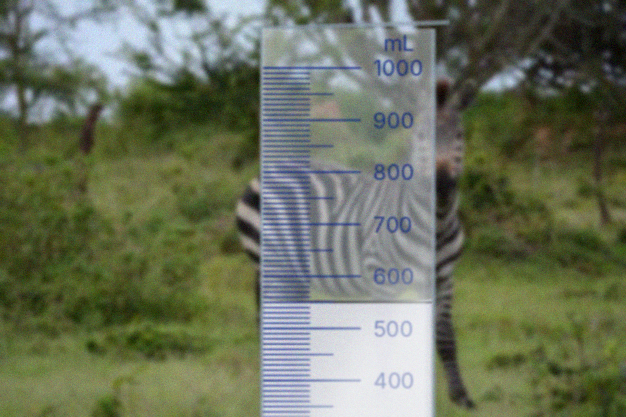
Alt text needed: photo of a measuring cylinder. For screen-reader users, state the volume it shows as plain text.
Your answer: 550 mL
